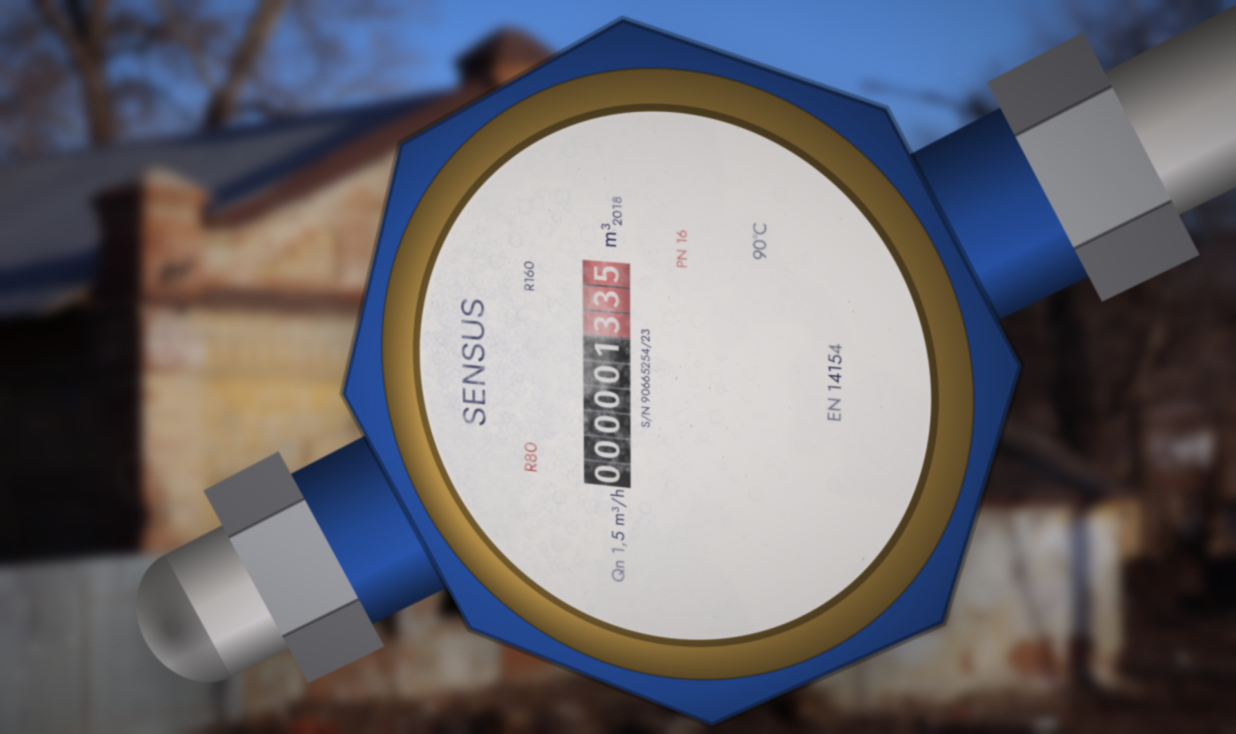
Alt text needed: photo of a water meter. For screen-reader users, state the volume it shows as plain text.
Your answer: 1.335 m³
